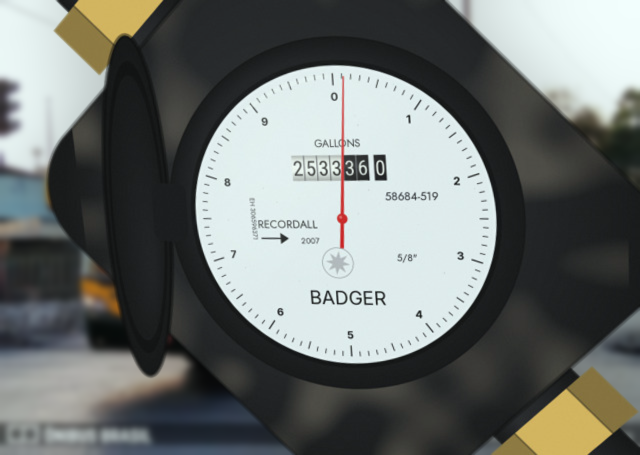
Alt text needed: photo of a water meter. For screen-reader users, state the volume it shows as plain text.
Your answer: 2533360.1 gal
